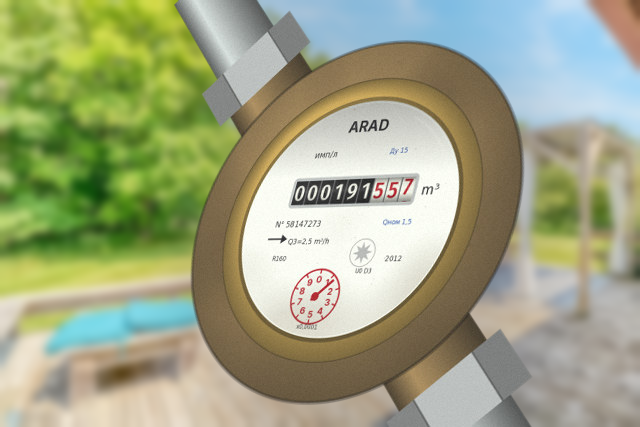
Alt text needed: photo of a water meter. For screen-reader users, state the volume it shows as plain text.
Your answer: 191.5571 m³
